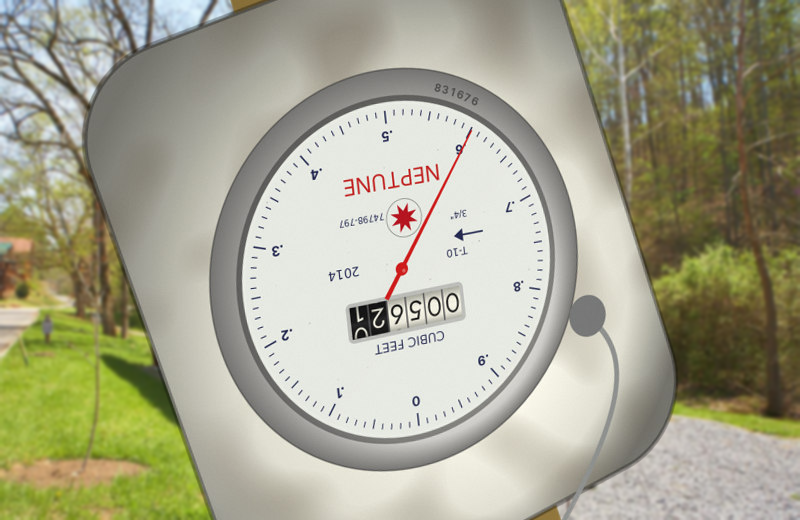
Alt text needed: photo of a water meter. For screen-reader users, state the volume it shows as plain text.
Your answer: 5620.60 ft³
